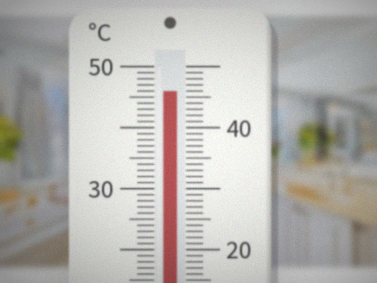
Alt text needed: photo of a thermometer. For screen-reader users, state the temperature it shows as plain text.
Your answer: 46 °C
